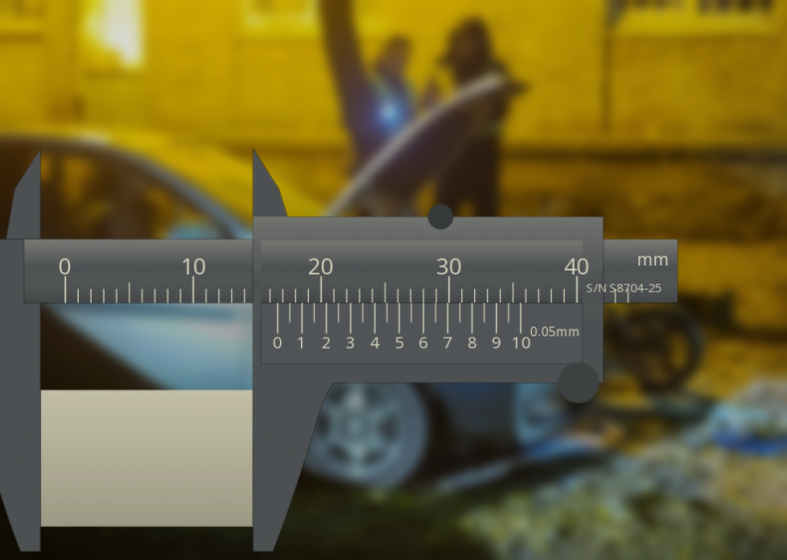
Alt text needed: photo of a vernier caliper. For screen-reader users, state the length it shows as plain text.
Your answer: 16.6 mm
